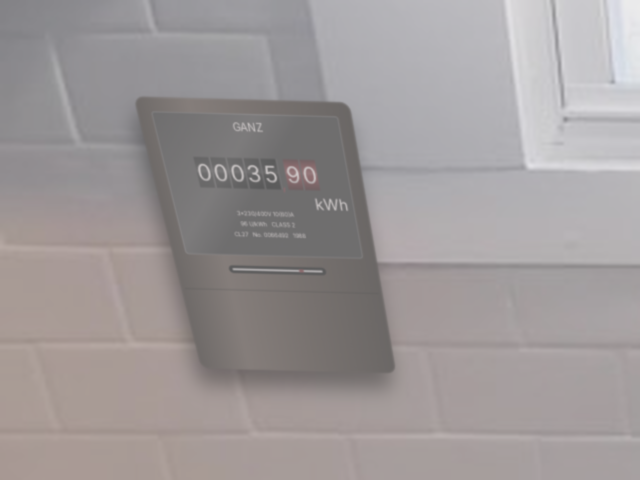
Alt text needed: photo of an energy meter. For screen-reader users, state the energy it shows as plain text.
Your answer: 35.90 kWh
